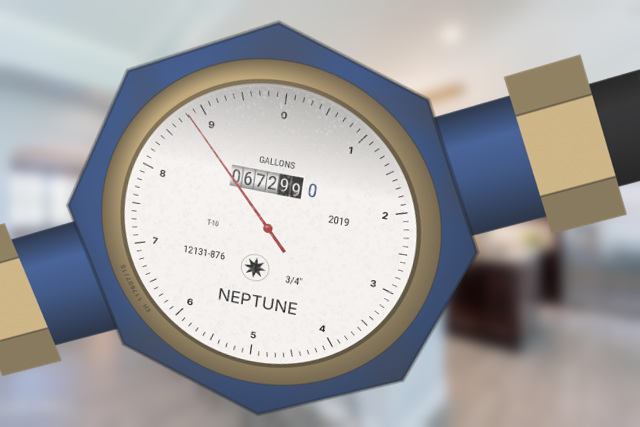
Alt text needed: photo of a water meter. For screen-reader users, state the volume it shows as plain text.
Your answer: 672988.8 gal
